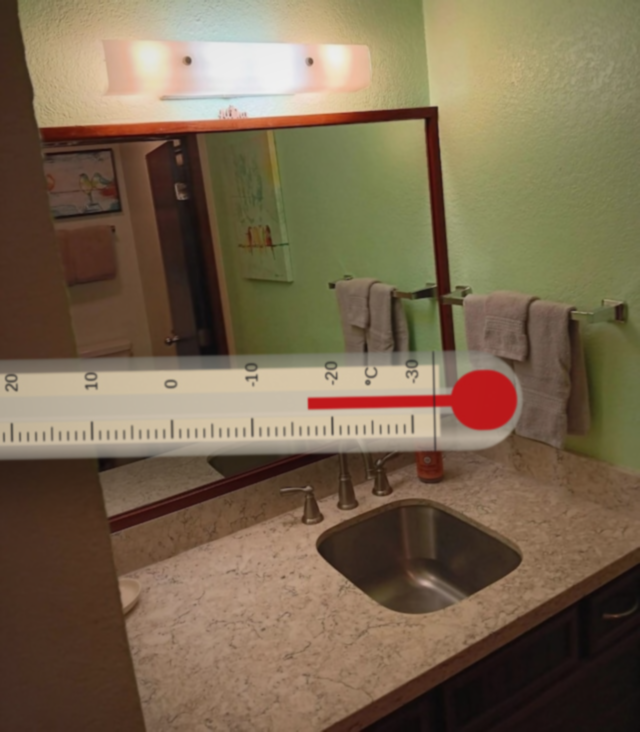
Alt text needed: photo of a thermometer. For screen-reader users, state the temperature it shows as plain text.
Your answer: -17 °C
